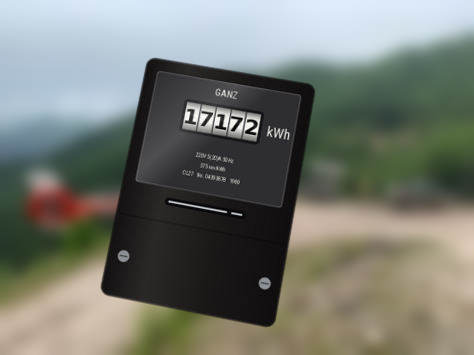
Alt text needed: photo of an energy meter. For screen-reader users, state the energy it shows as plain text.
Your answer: 17172 kWh
